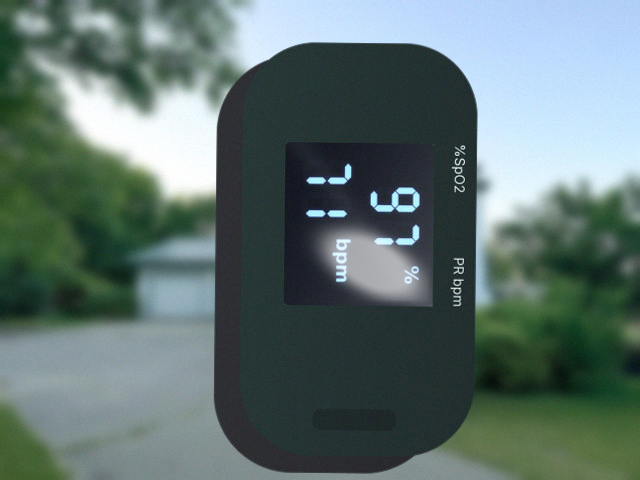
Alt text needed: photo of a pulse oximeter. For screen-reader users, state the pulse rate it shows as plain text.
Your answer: 71 bpm
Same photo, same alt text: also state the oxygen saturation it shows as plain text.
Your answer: 97 %
